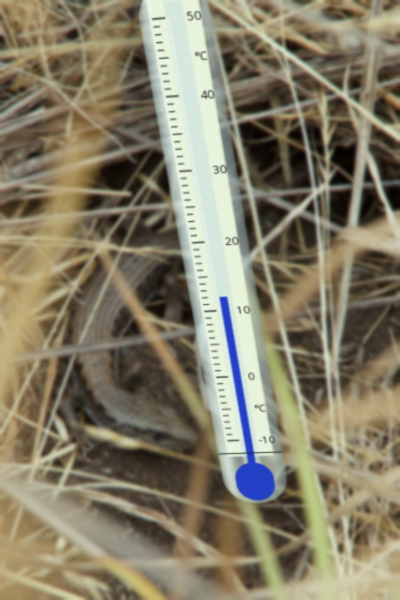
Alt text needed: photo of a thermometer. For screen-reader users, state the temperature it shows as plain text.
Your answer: 12 °C
